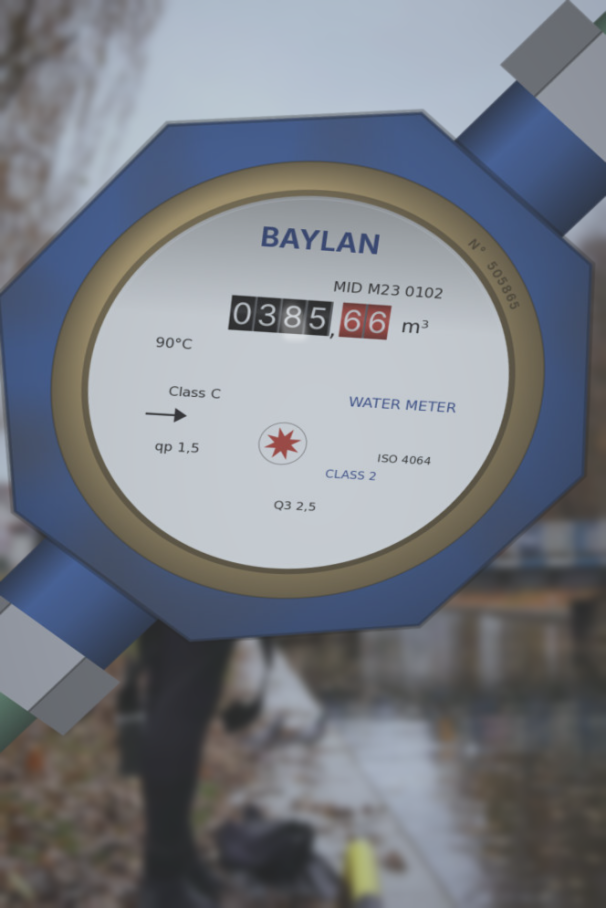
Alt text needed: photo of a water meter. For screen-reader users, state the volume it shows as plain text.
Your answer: 385.66 m³
